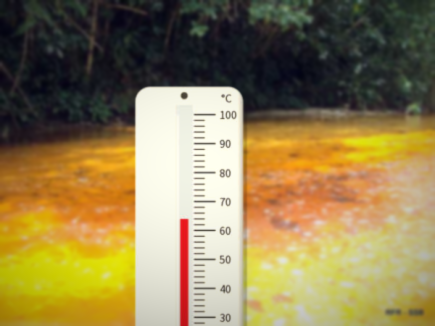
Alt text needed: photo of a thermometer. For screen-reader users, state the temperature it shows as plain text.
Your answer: 64 °C
